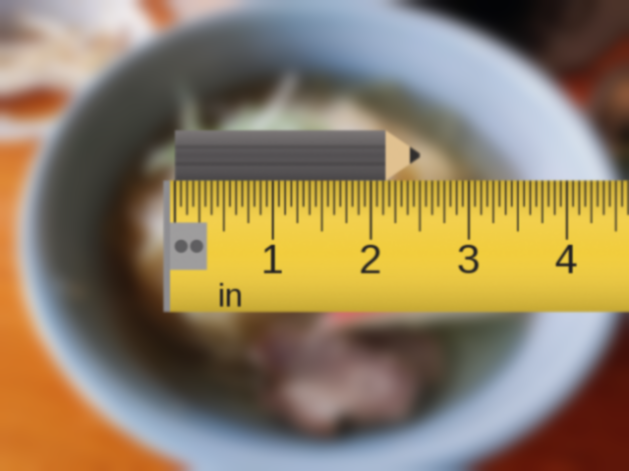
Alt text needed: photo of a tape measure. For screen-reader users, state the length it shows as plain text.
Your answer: 2.5 in
